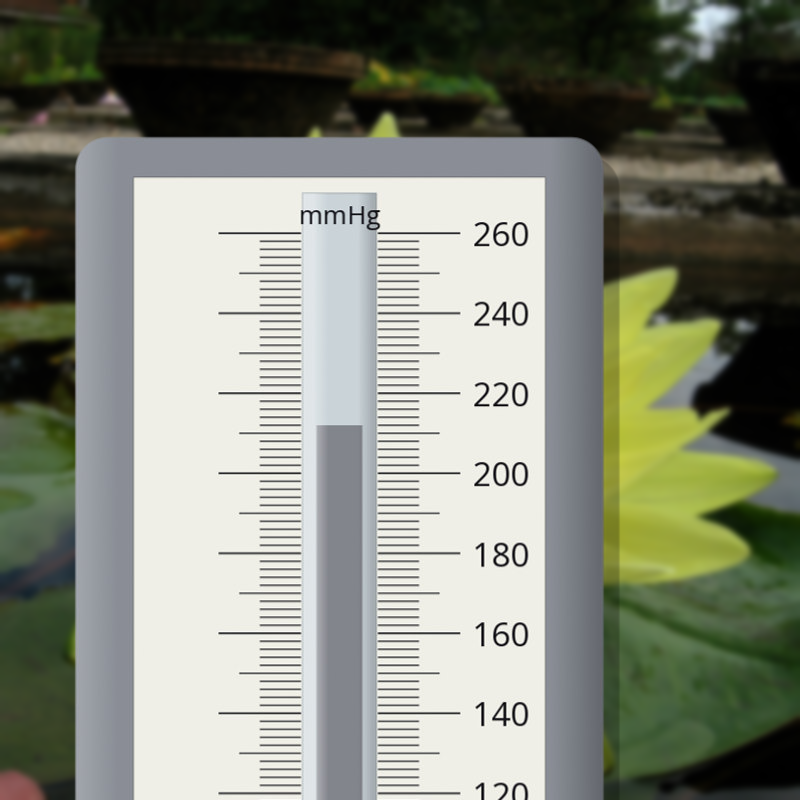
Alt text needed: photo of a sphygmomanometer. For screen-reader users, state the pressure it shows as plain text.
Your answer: 212 mmHg
